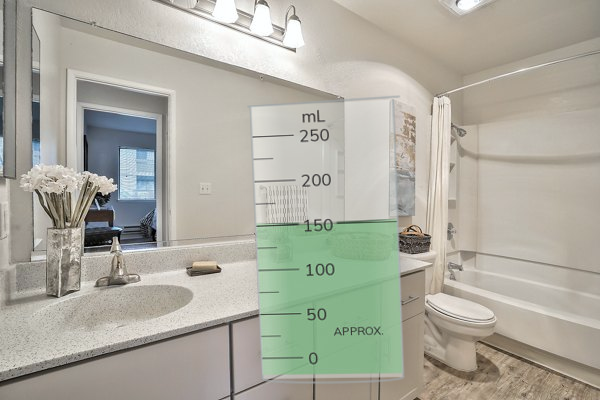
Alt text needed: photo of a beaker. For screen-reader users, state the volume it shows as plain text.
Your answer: 150 mL
